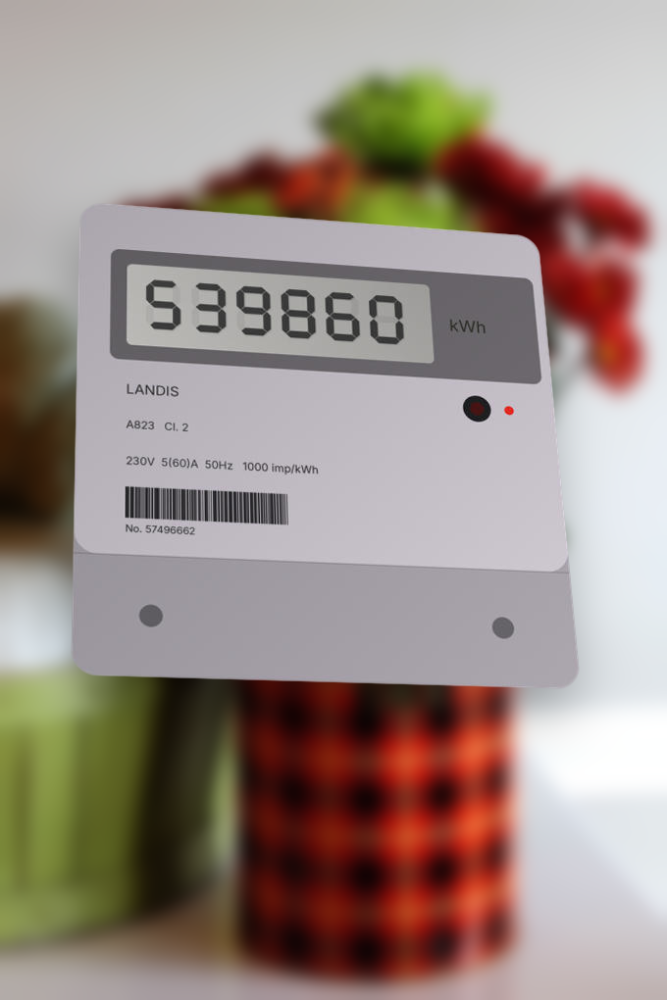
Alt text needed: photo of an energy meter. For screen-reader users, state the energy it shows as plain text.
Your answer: 539860 kWh
